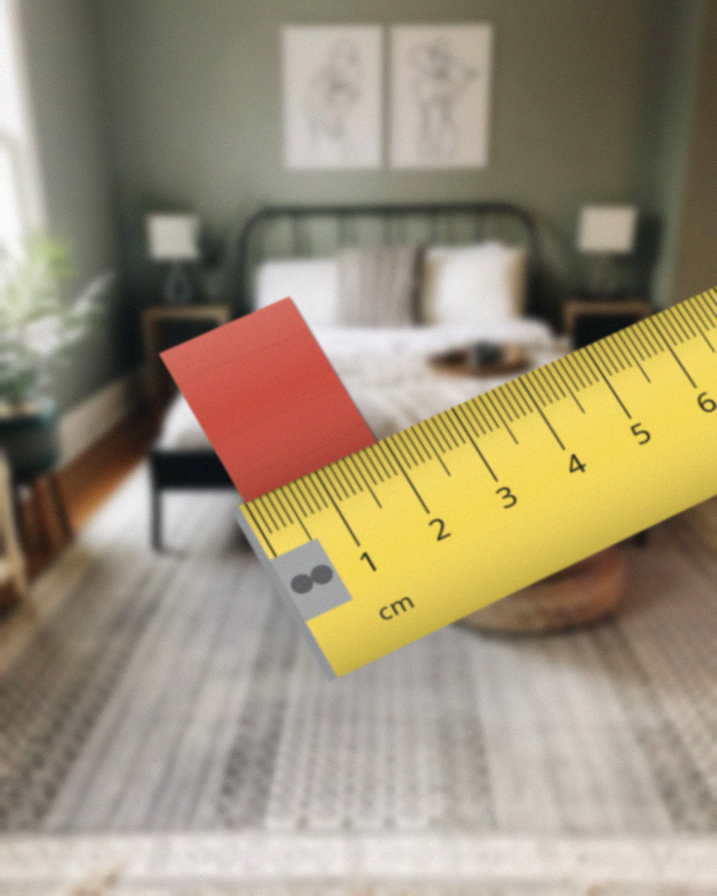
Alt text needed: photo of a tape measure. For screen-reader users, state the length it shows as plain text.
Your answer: 1.9 cm
